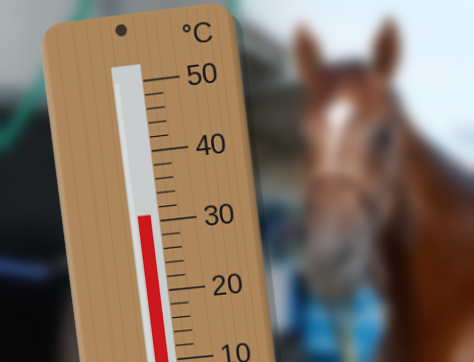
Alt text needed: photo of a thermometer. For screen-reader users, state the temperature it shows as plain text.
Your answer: 31 °C
